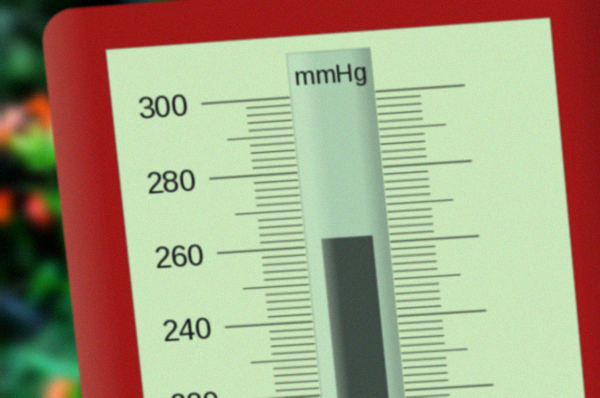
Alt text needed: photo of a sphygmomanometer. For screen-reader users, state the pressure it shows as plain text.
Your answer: 262 mmHg
